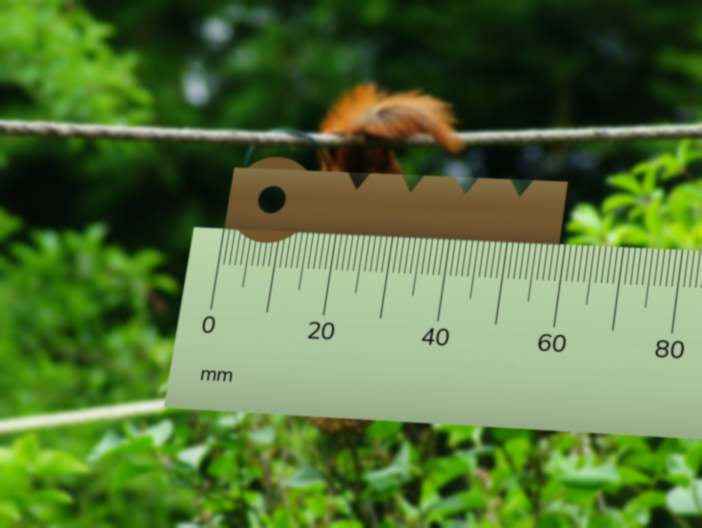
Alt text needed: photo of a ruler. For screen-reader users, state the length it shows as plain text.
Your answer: 59 mm
